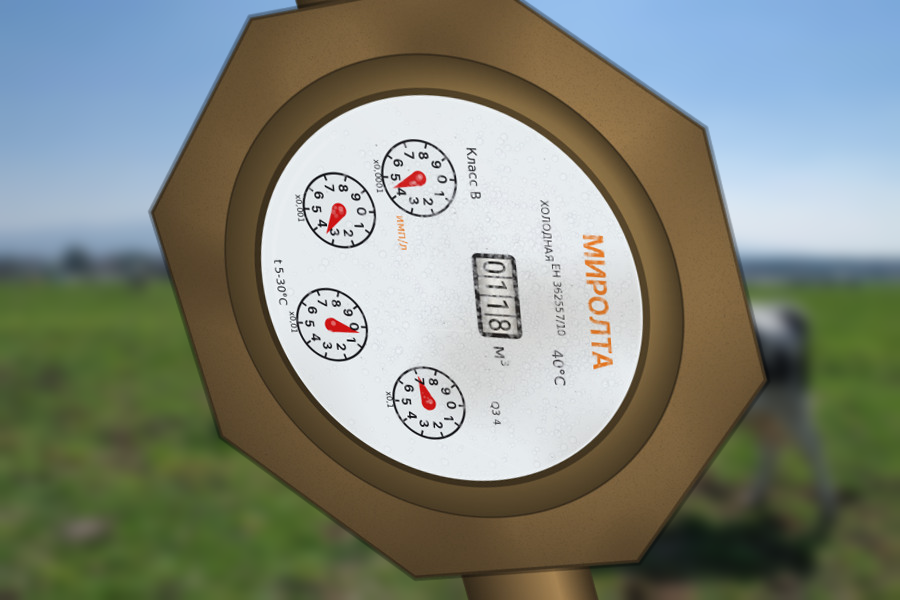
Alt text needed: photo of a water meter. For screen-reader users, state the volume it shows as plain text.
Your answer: 118.7034 m³
